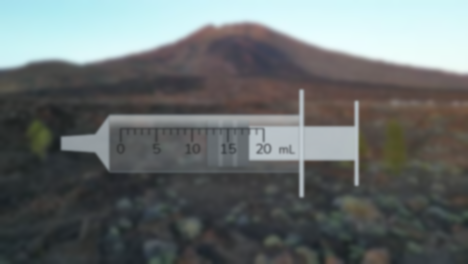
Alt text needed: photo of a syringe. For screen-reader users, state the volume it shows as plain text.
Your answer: 12 mL
